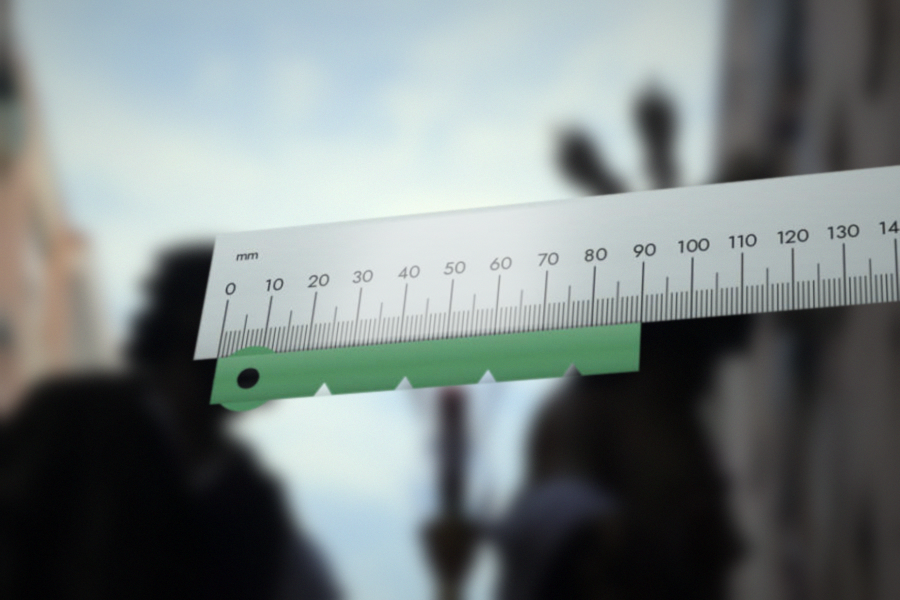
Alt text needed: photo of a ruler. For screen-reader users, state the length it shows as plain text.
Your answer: 90 mm
